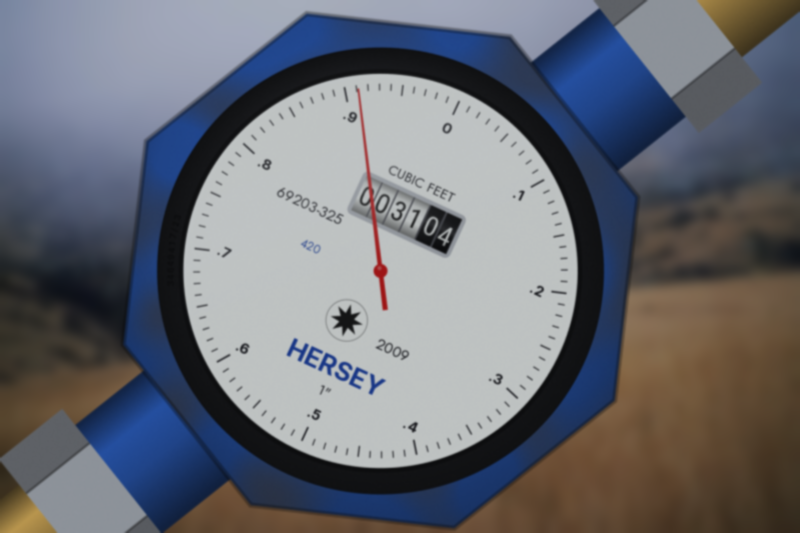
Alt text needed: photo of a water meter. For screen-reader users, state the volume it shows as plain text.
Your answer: 3103.91 ft³
